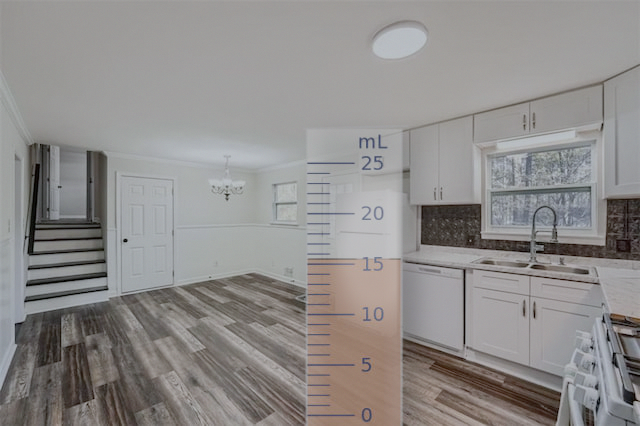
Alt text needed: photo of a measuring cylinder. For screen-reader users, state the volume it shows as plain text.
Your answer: 15.5 mL
